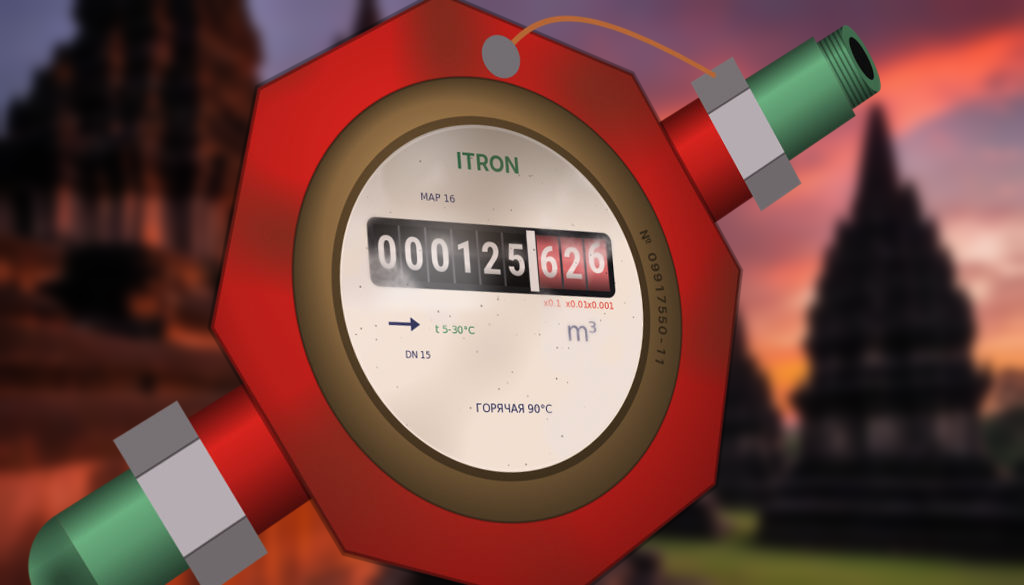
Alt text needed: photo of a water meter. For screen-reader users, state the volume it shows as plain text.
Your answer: 125.626 m³
